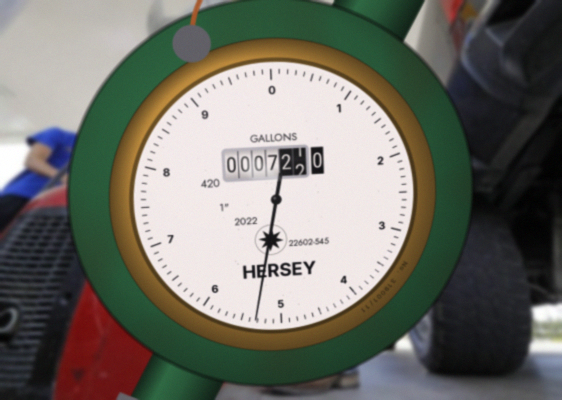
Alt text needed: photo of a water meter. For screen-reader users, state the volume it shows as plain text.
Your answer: 7215.3 gal
